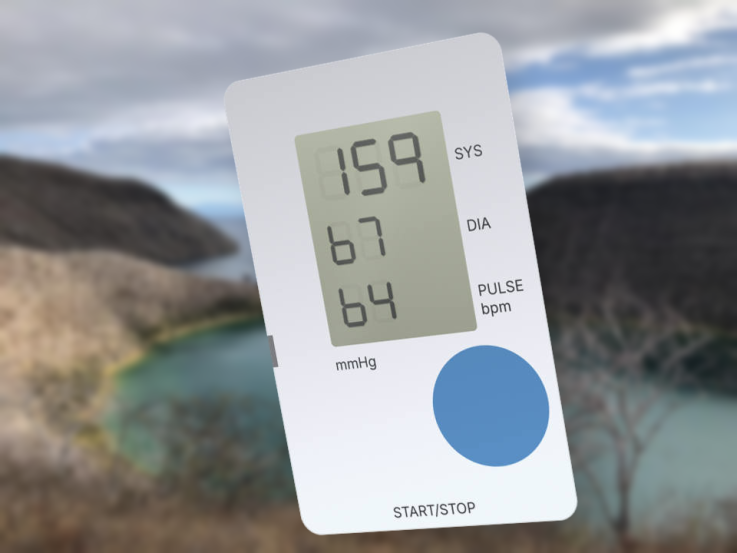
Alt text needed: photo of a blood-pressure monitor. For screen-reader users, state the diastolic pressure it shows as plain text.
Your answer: 67 mmHg
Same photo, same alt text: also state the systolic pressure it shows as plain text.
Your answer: 159 mmHg
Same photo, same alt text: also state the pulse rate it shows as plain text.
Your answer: 64 bpm
